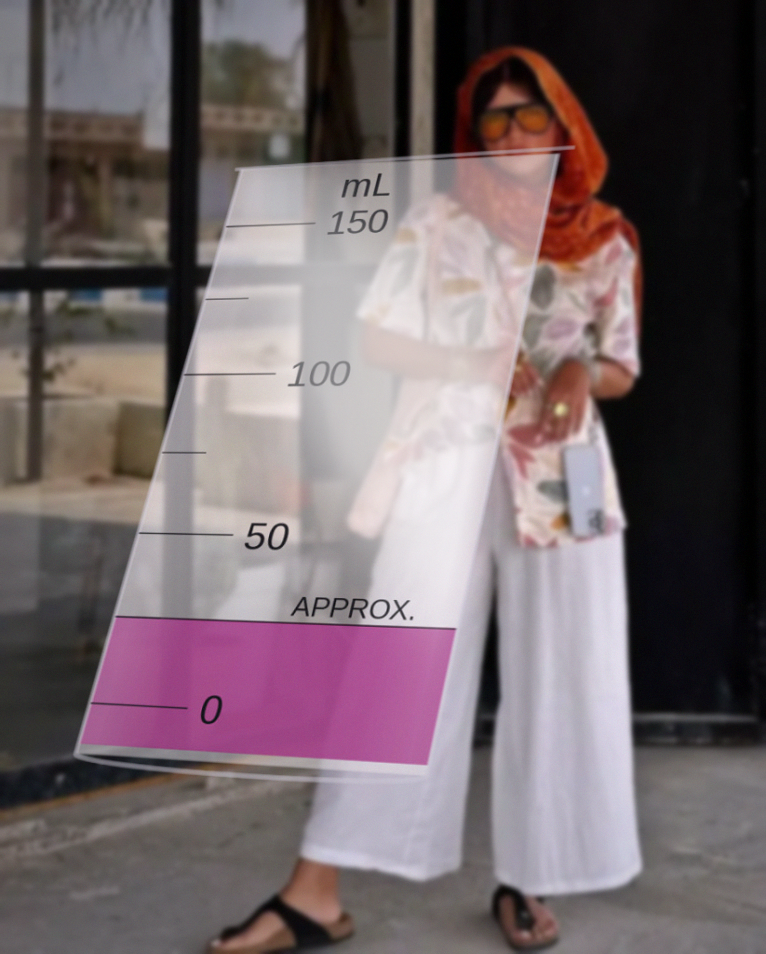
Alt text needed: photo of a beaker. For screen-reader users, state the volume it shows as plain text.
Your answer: 25 mL
